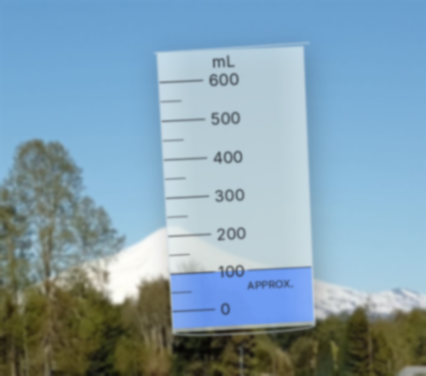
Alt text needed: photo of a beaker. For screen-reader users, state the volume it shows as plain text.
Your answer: 100 mL
